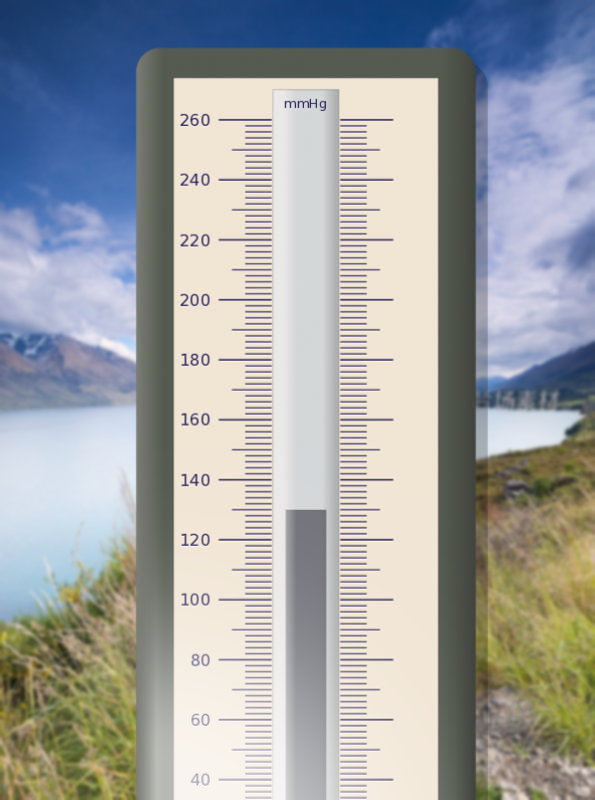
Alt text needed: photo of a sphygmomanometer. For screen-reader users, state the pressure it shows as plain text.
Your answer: 130 mmHg
